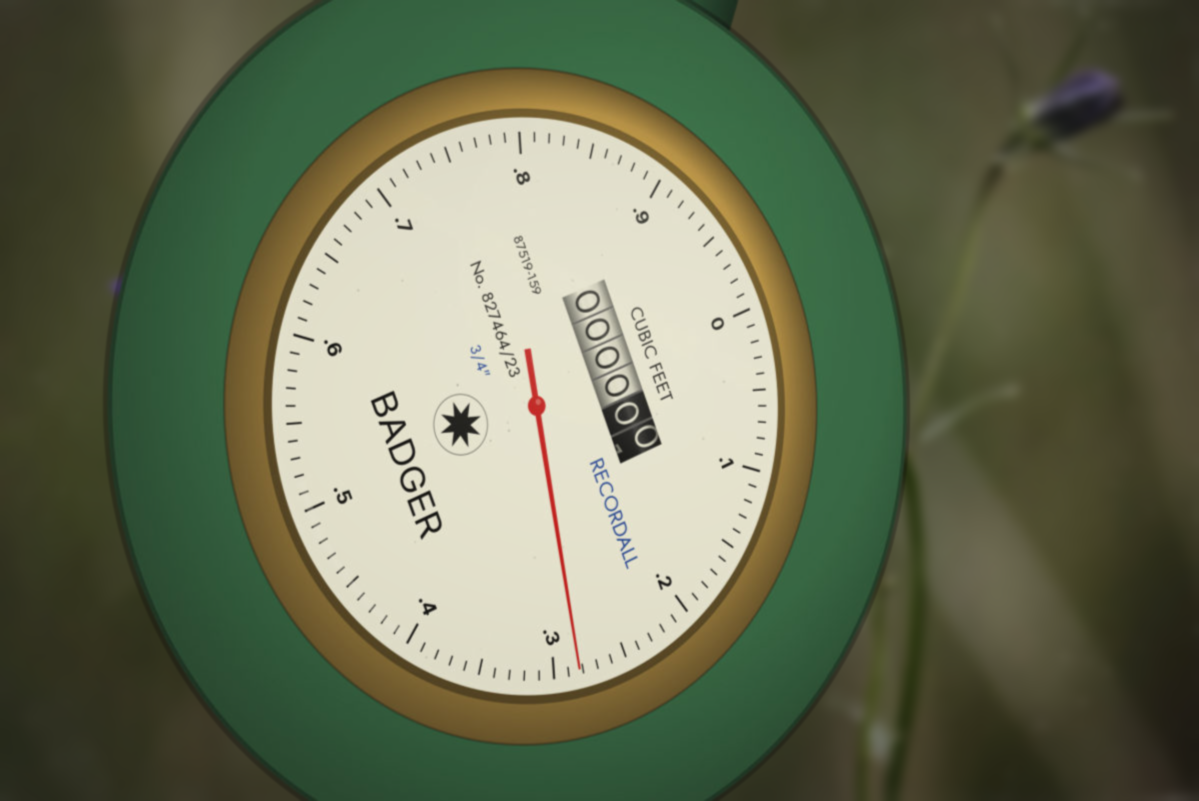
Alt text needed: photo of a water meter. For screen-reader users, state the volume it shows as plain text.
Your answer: 0.28 ft³
